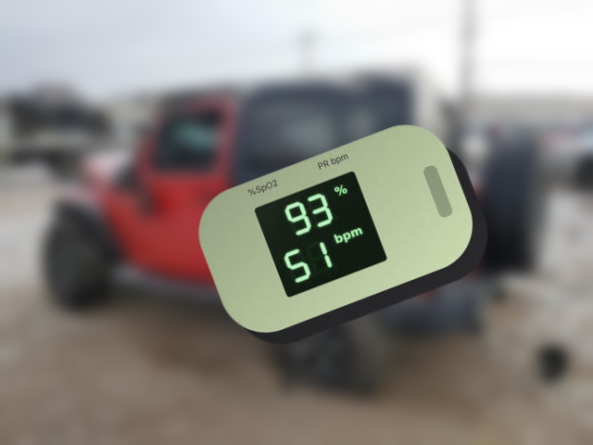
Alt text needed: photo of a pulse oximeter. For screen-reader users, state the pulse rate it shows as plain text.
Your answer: 51 bpm
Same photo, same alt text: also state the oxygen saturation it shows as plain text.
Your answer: 93 %
